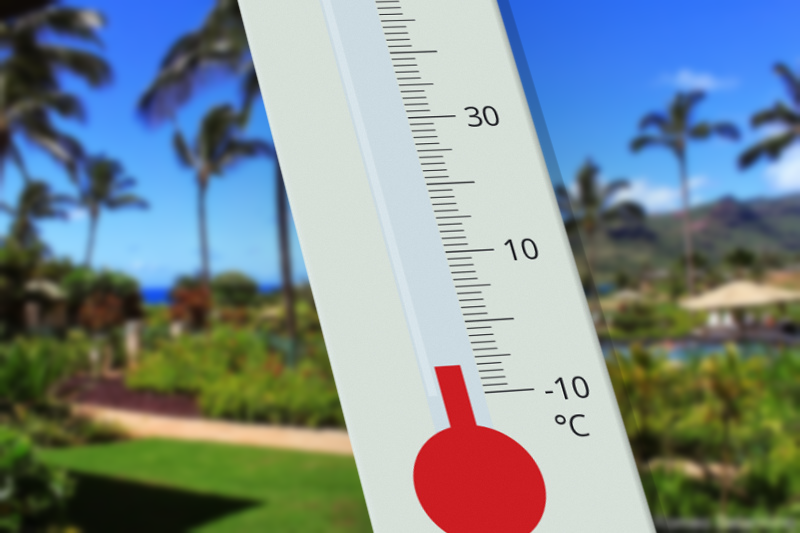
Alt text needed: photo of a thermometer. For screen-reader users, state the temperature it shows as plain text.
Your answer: -6 °C
